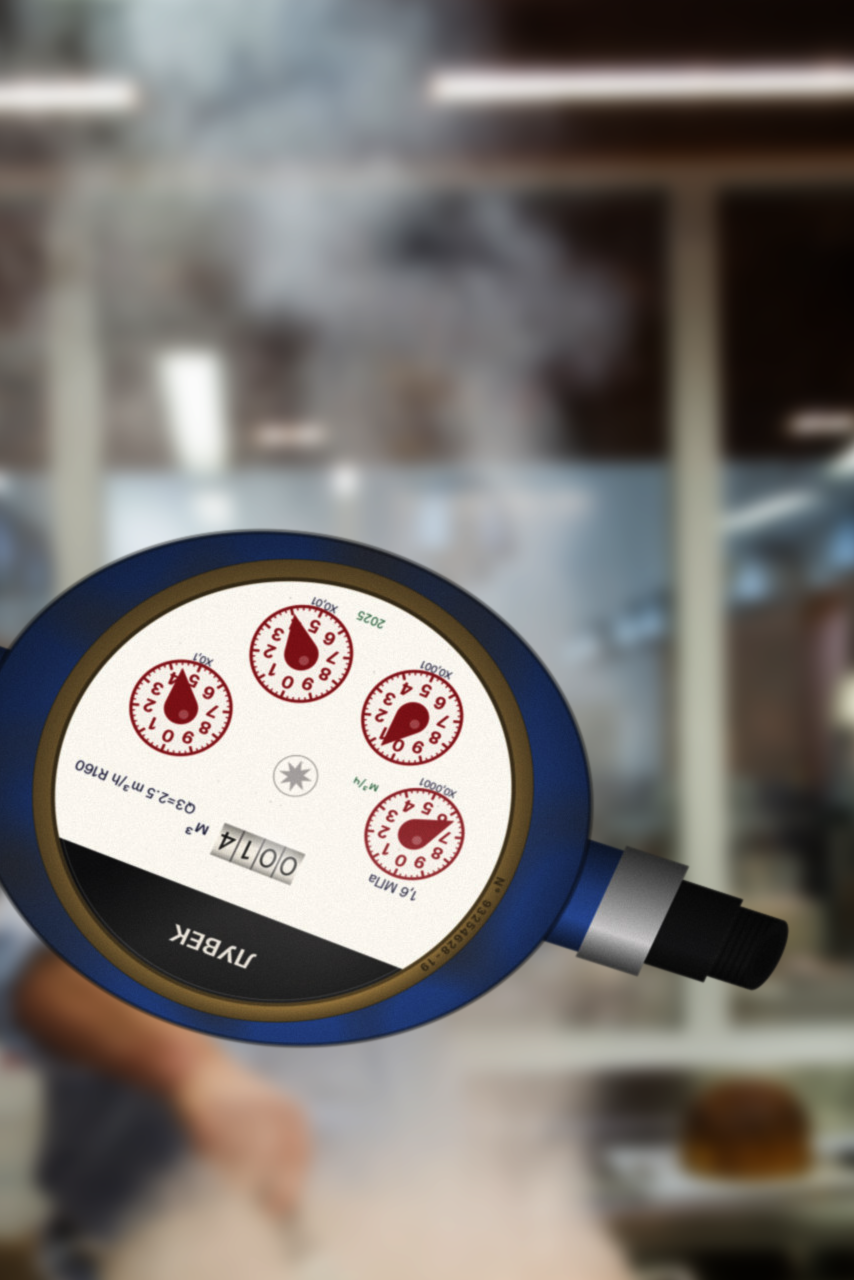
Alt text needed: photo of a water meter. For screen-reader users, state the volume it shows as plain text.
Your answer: 14.4406 m³
